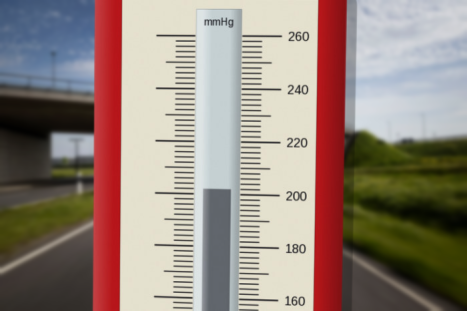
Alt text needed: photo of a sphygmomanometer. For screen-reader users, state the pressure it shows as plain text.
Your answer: 202 mmHg
